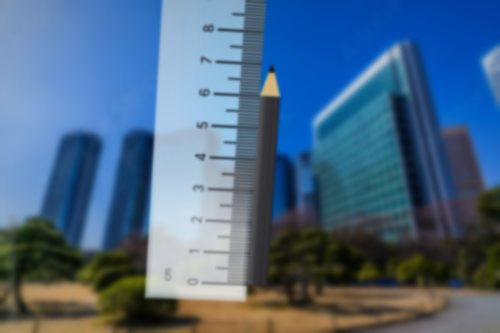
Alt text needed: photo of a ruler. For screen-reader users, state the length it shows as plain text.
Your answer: 7 cm
